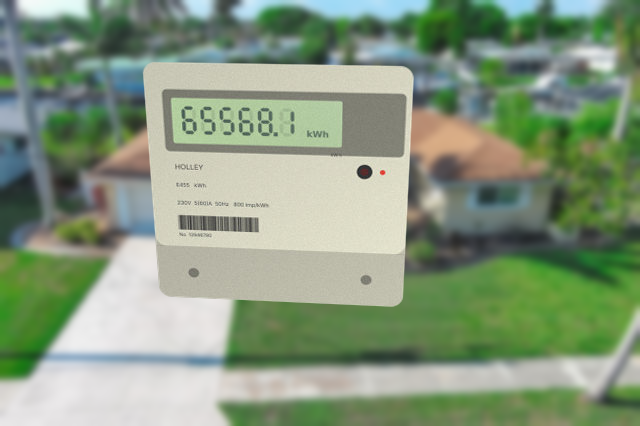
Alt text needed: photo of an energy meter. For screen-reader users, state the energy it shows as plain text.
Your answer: 65568.1 kWh
